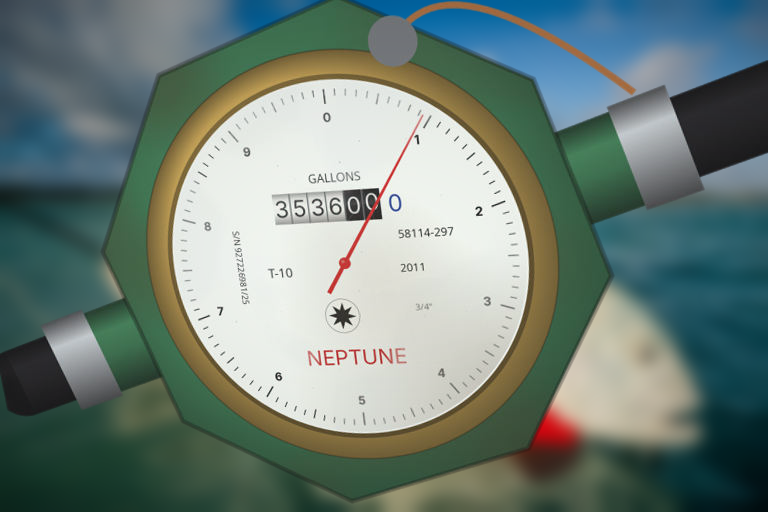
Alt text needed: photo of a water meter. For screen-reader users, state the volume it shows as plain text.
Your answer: 3536000.9 gal
